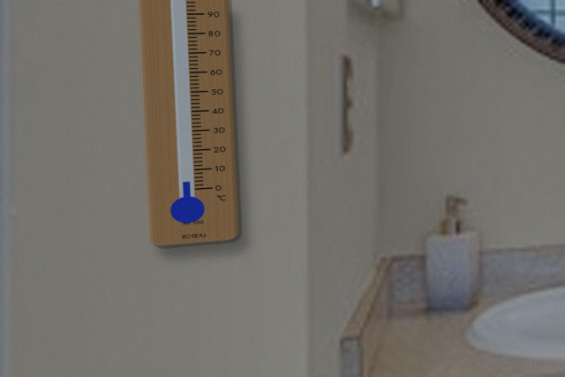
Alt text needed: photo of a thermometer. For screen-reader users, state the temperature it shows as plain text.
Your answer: 4 °C
